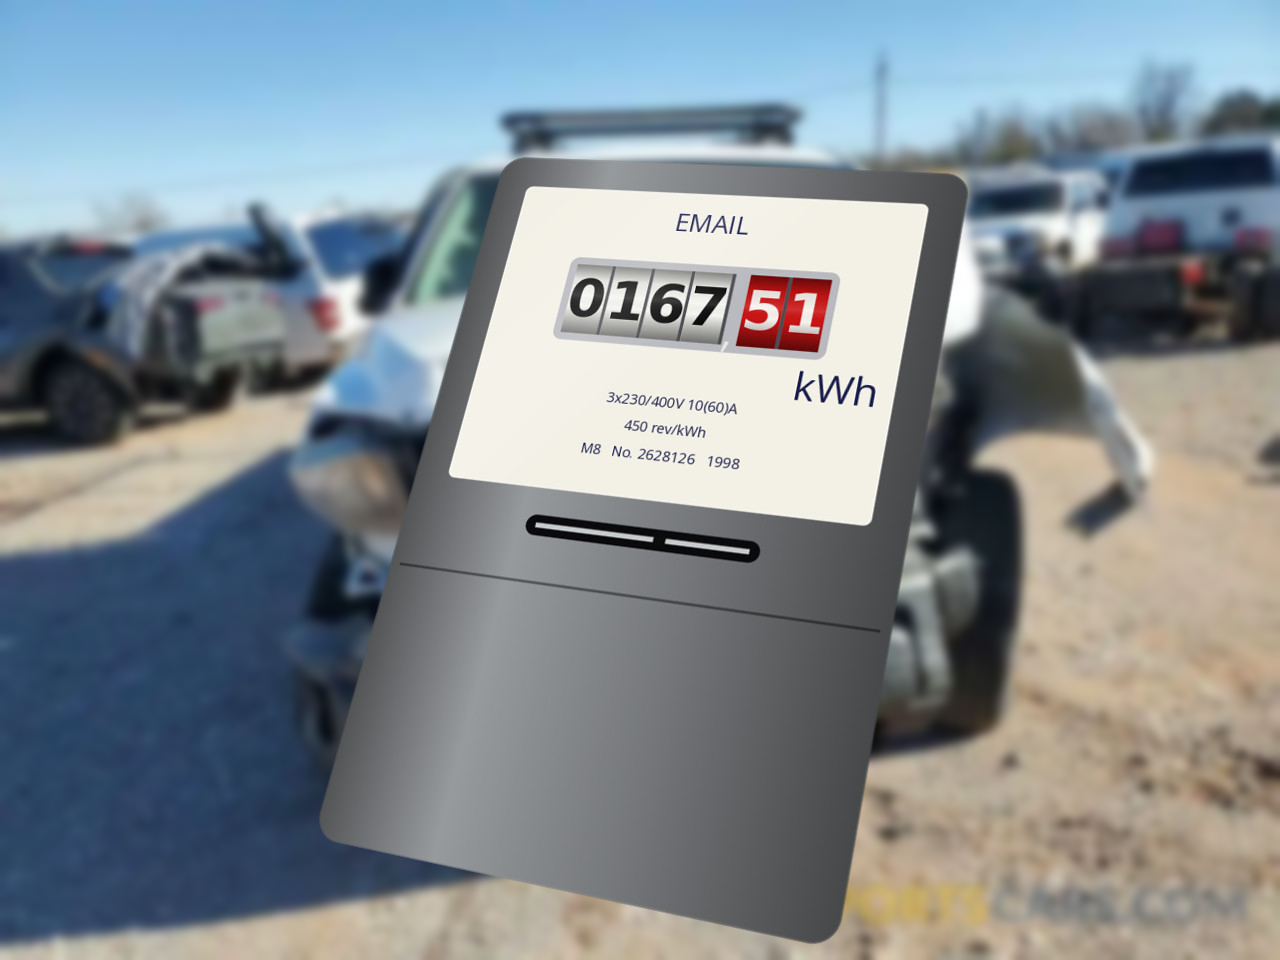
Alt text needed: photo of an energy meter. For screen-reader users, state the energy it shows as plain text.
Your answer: 167.51 kWh
